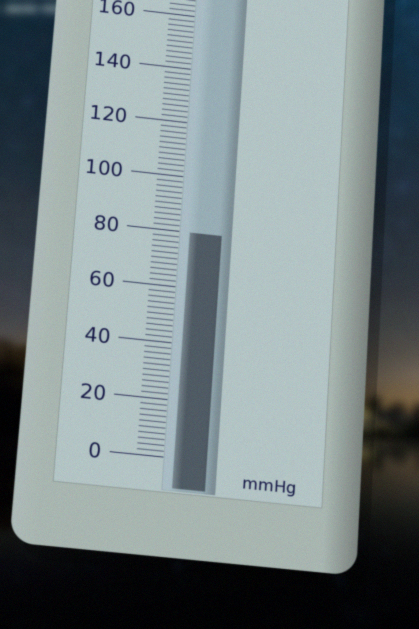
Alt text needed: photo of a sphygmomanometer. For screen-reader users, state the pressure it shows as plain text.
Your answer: 80 mmHg
